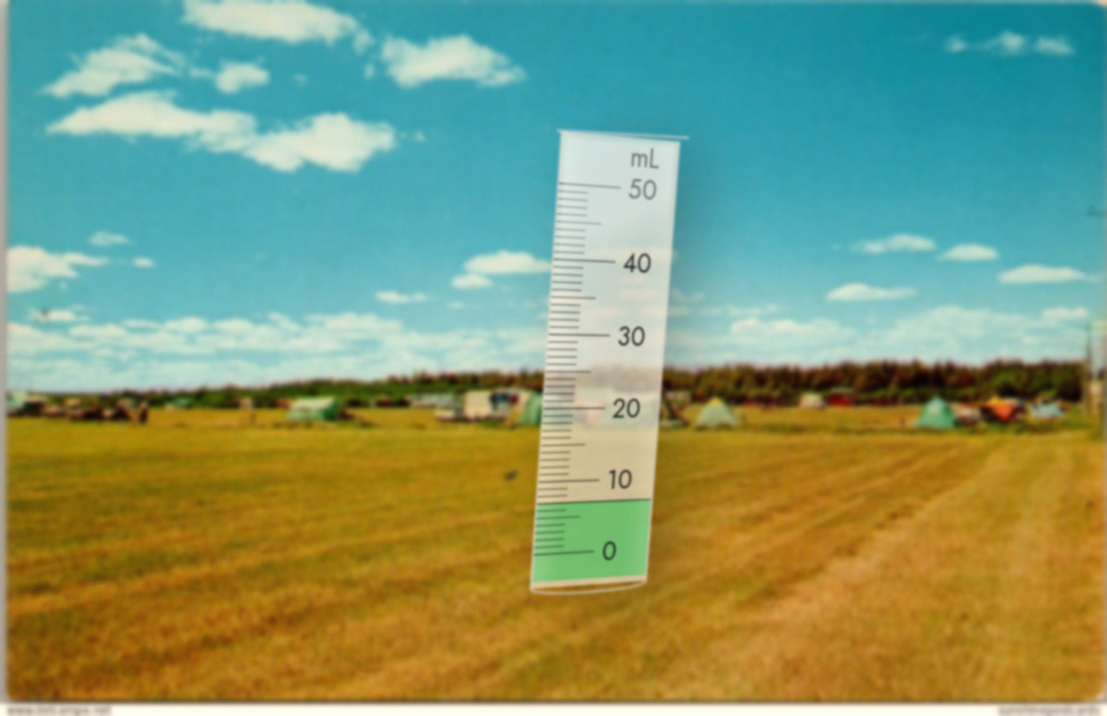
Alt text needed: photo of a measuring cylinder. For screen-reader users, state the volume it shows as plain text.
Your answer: 7 mL
